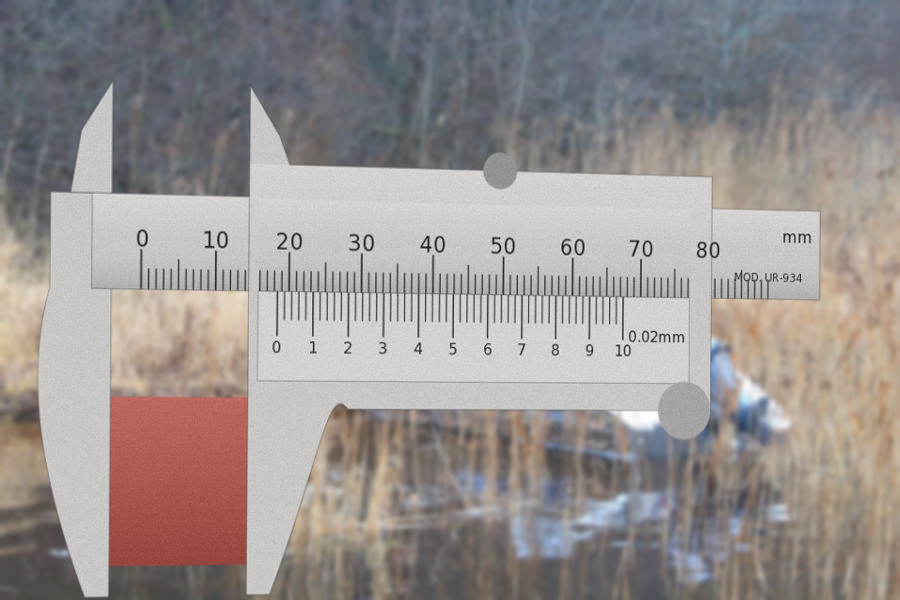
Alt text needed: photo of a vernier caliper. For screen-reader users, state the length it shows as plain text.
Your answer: 18.4 mm
